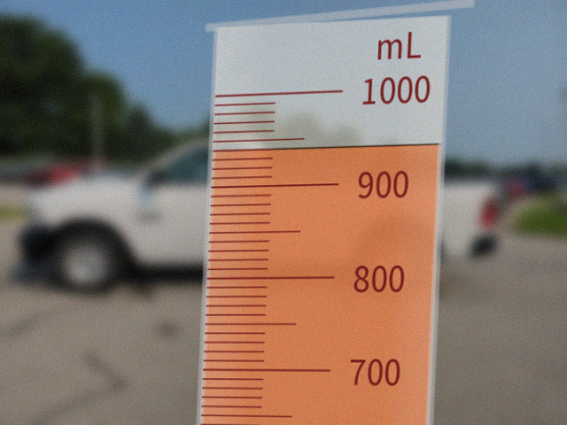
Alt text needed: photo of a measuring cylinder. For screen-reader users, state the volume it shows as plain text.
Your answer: 940 mL
